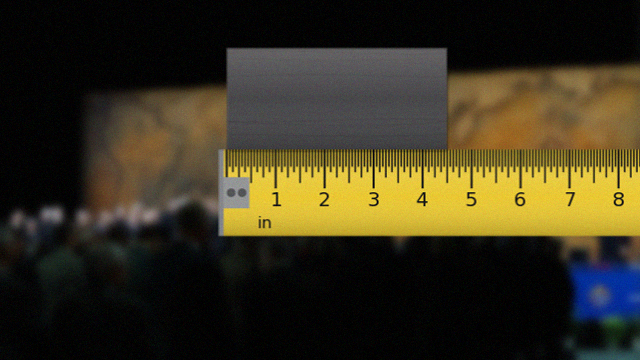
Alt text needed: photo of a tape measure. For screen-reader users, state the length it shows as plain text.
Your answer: 4.5 in
